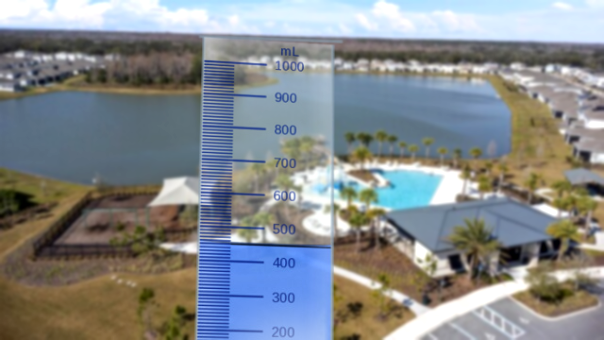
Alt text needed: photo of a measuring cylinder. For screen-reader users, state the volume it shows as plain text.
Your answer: 450 mL
